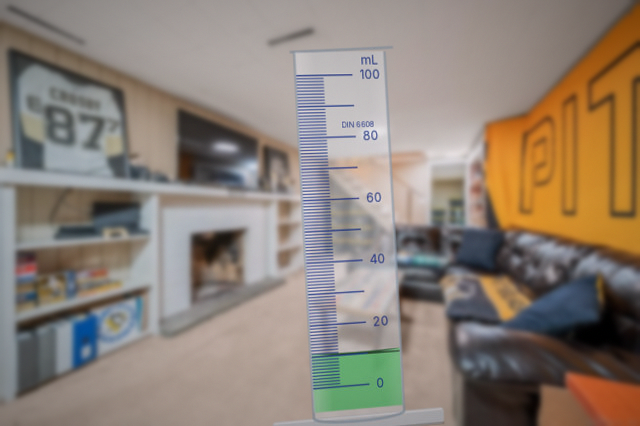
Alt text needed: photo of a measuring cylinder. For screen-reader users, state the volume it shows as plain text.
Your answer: 10 mL
